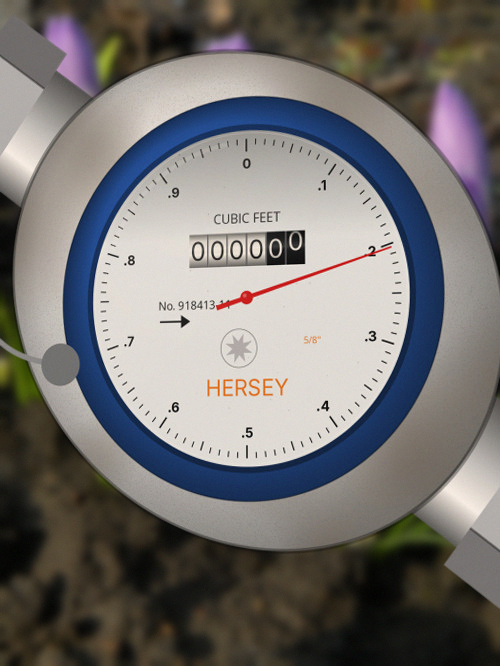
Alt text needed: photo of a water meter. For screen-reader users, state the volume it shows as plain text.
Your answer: 0.20 ft³
